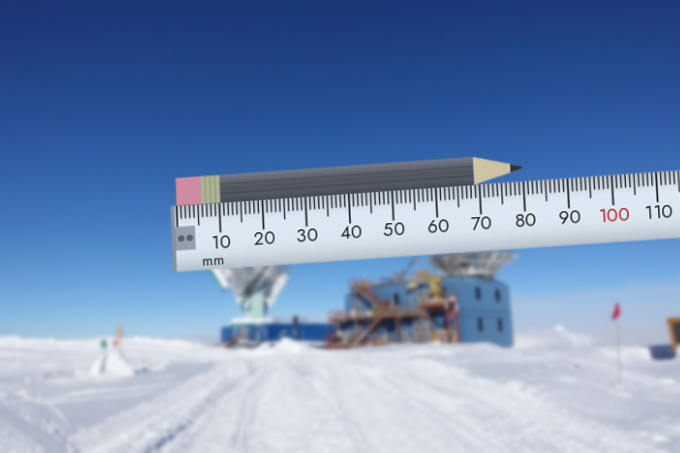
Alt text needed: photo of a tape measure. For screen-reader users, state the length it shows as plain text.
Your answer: 80 mm
